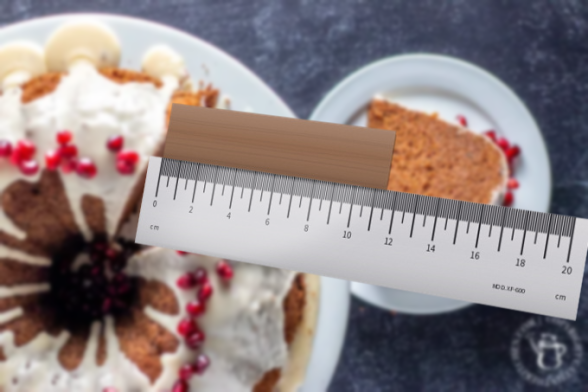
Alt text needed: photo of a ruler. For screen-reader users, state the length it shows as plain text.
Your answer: 11.5 cm
